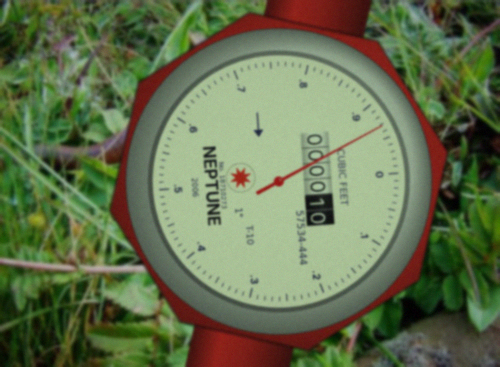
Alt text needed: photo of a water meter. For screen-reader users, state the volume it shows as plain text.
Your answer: 9.93 ft³
